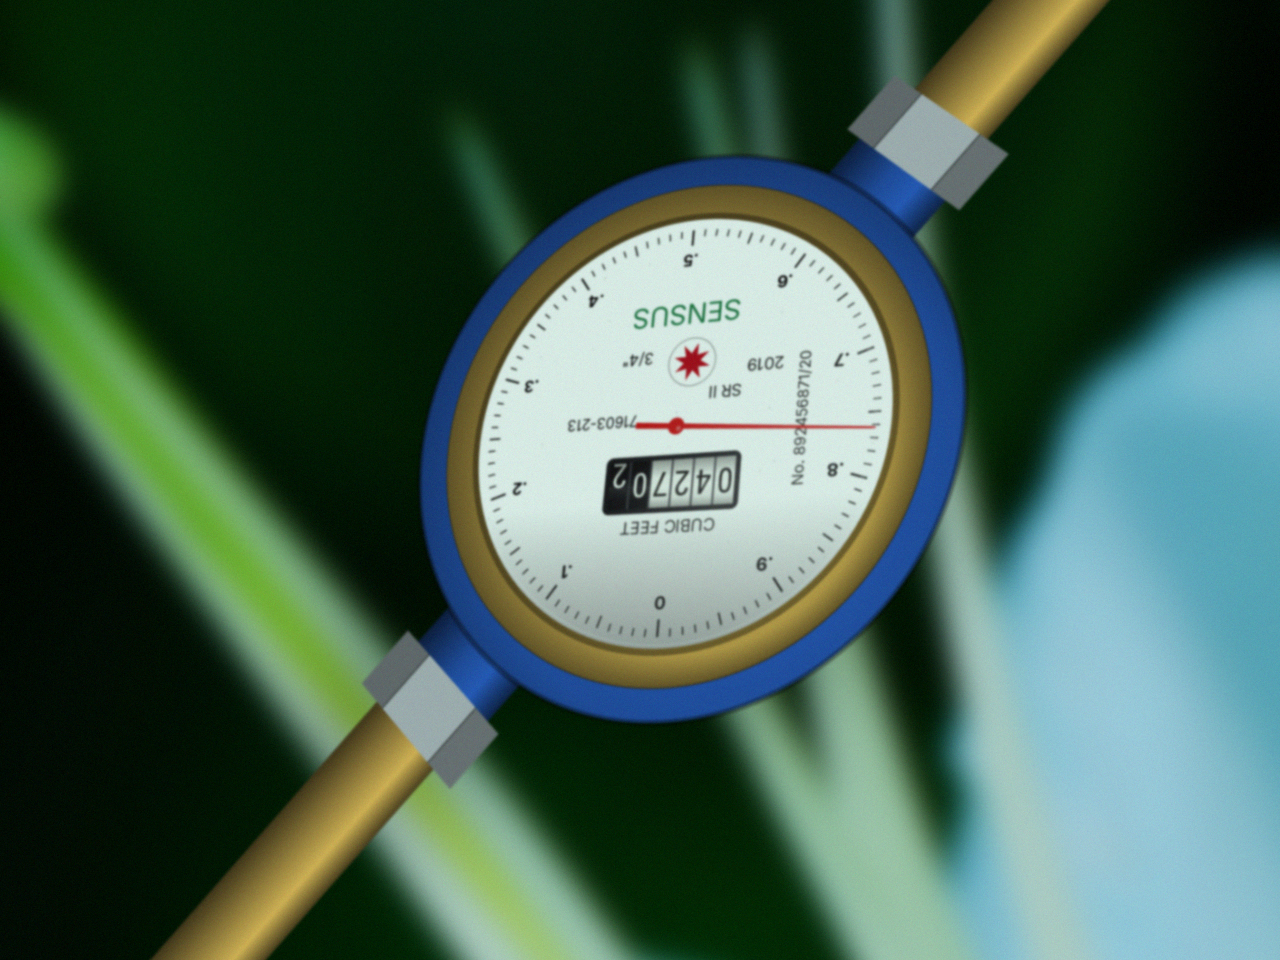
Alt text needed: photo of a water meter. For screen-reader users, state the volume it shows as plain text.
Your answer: 42701.76 ft³
